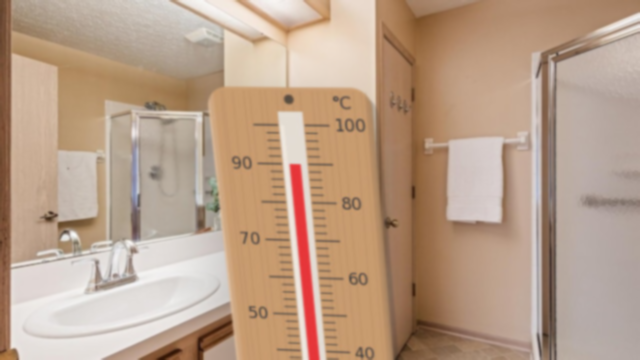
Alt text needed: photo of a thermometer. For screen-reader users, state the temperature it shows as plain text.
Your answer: 90 °C
